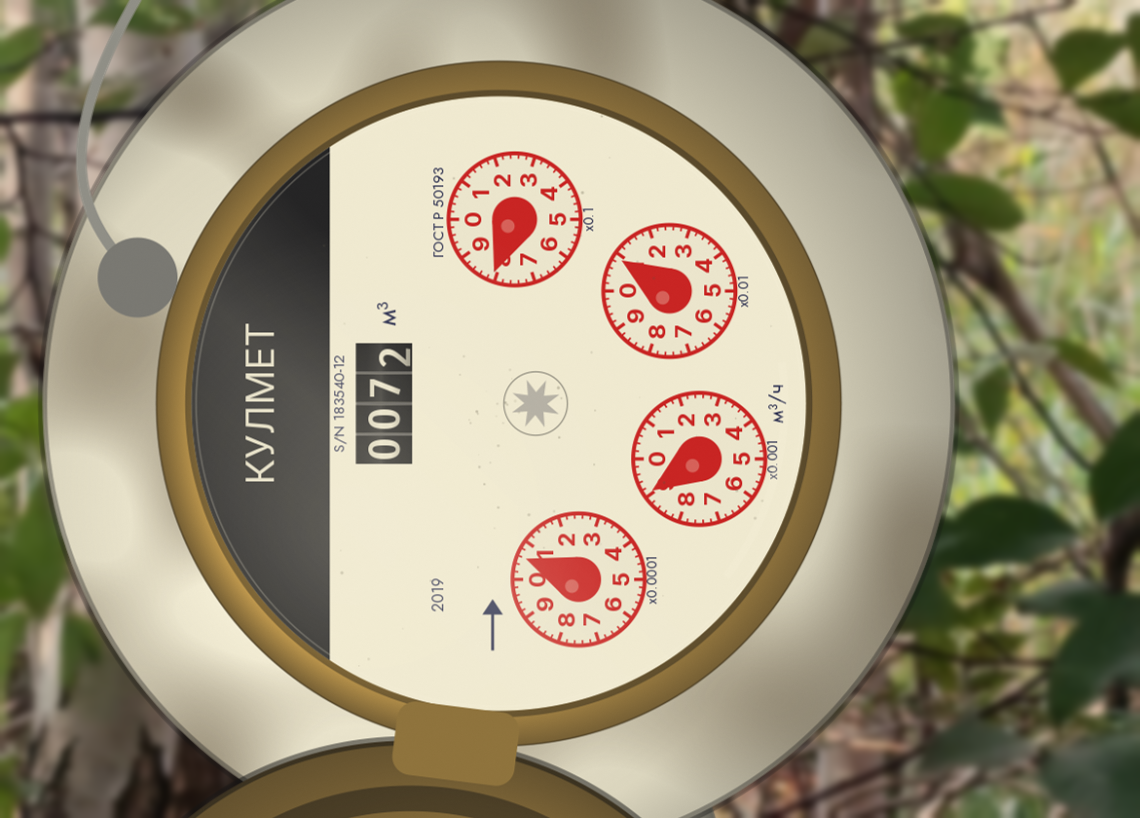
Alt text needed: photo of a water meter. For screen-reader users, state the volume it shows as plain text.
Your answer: 71.8090 m³
